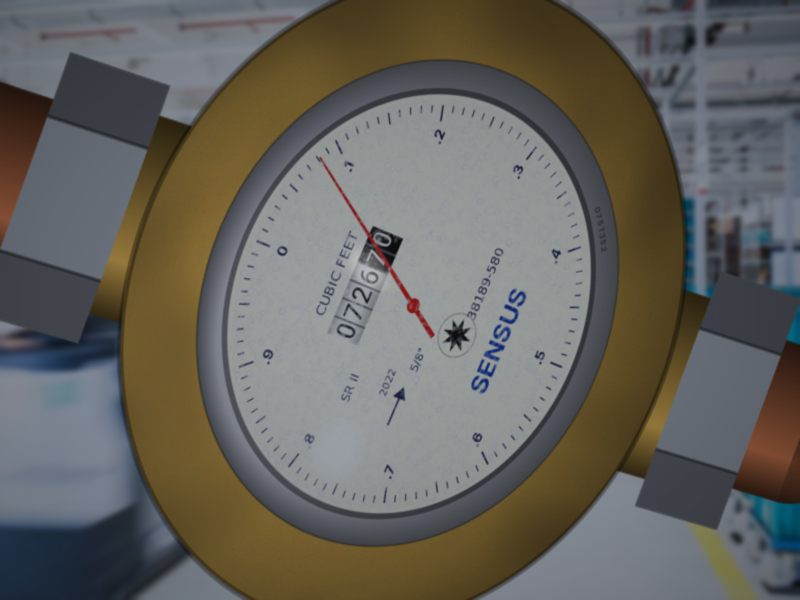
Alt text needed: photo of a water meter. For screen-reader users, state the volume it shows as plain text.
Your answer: 72670.08 ft³
